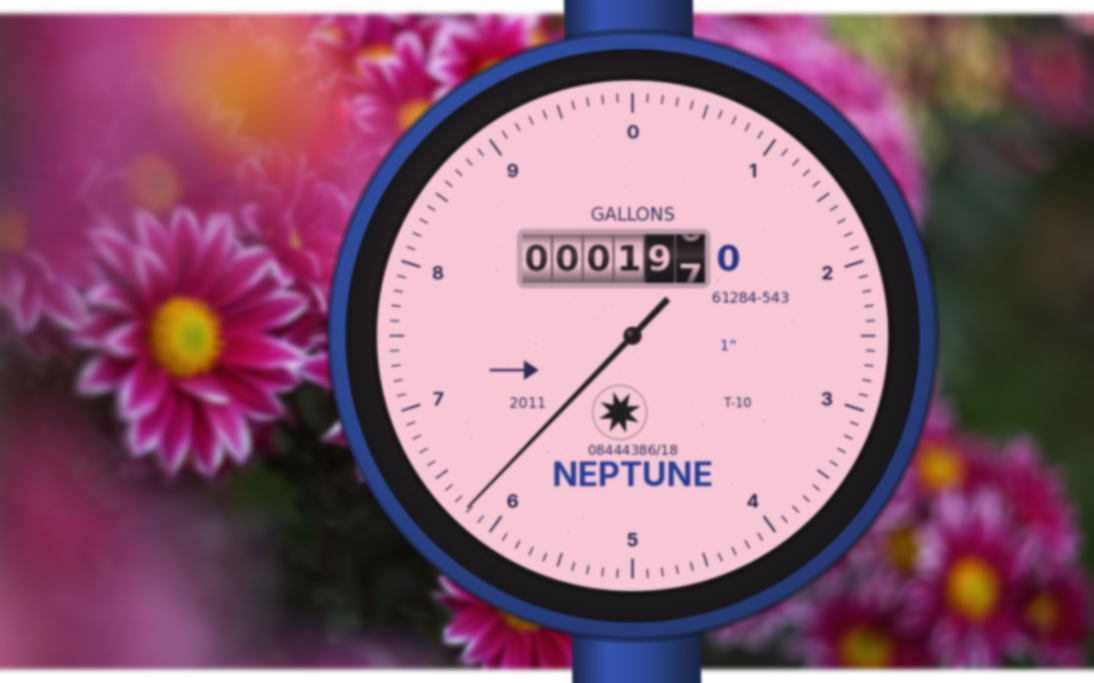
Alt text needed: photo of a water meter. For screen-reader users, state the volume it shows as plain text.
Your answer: 1966.2 gal
